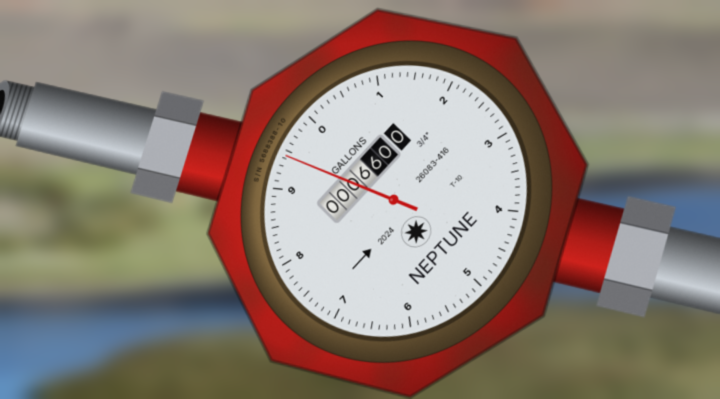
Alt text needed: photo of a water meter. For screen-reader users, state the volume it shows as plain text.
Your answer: 6599.4 gal
